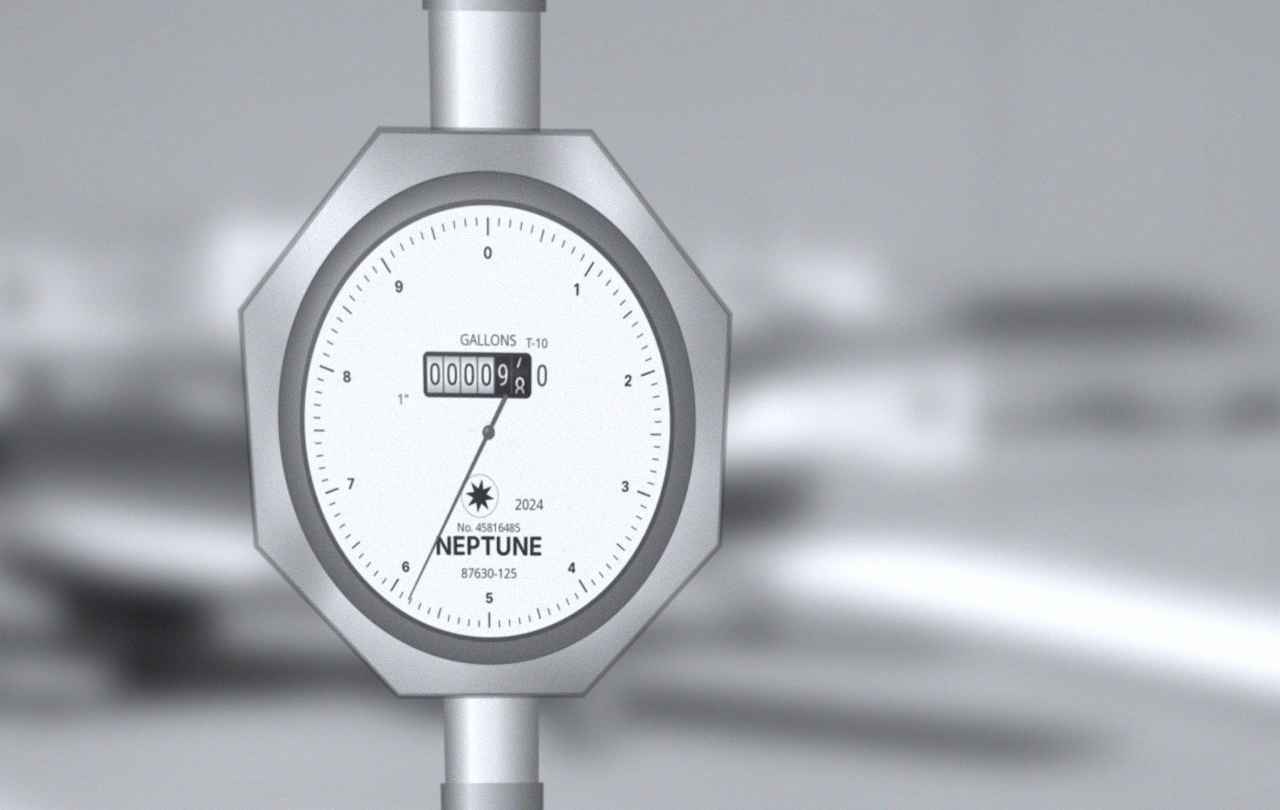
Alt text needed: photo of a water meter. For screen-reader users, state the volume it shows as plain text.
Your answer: 975.8 gal
